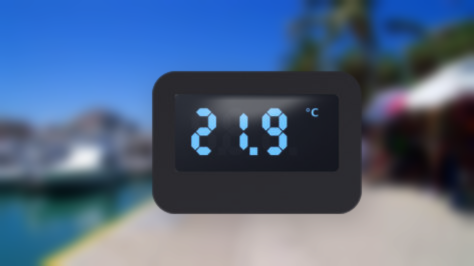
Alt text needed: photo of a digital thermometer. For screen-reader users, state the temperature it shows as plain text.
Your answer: 21.9 °C
